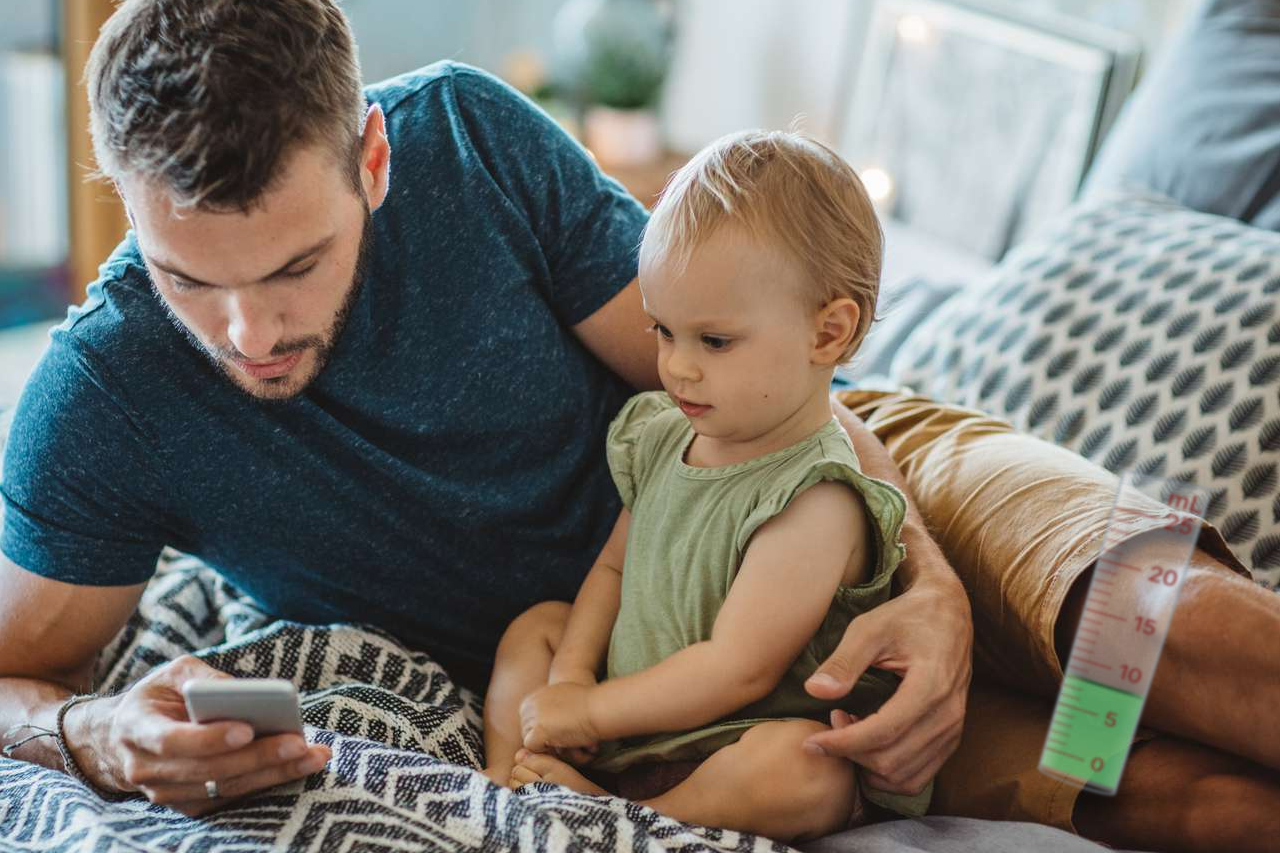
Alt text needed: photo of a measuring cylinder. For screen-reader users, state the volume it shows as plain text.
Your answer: 8 mL
